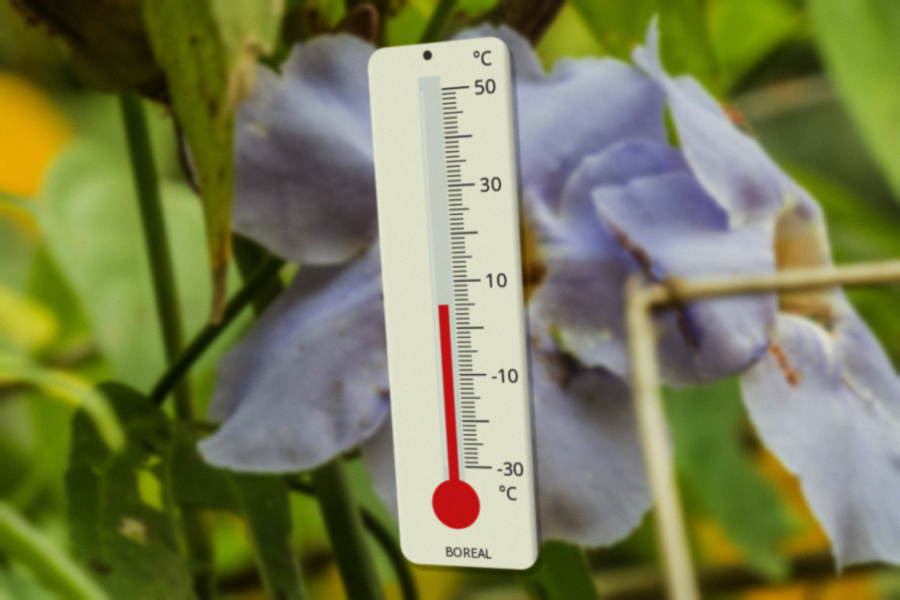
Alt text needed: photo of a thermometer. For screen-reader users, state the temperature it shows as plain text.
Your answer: 5 °C
